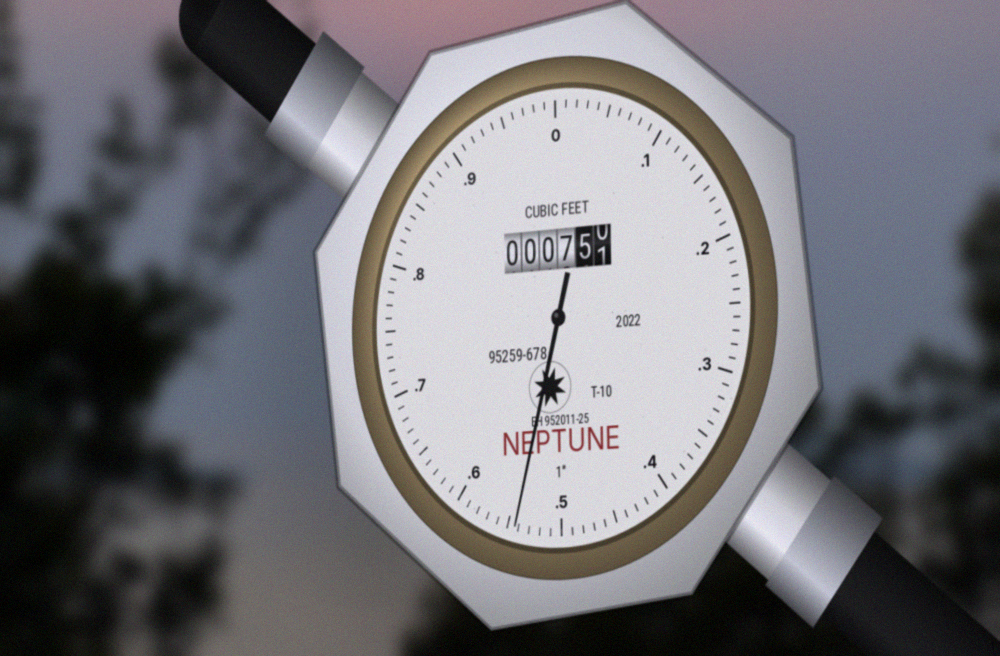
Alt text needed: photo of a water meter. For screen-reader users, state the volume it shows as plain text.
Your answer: 750.54 ft³
